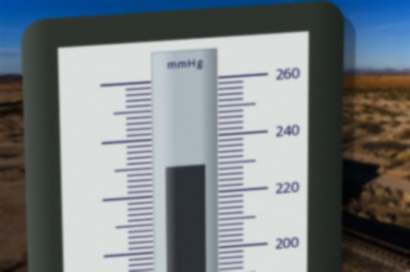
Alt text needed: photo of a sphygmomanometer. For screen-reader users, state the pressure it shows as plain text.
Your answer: 230 mmHg
